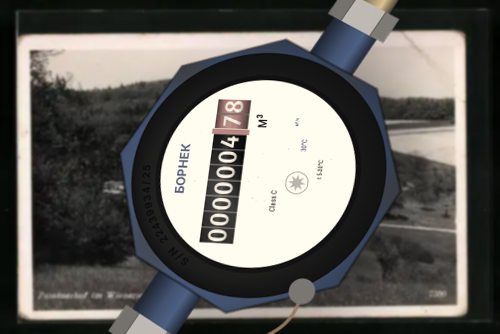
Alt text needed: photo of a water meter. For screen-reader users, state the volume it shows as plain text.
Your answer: 4.78 m³
